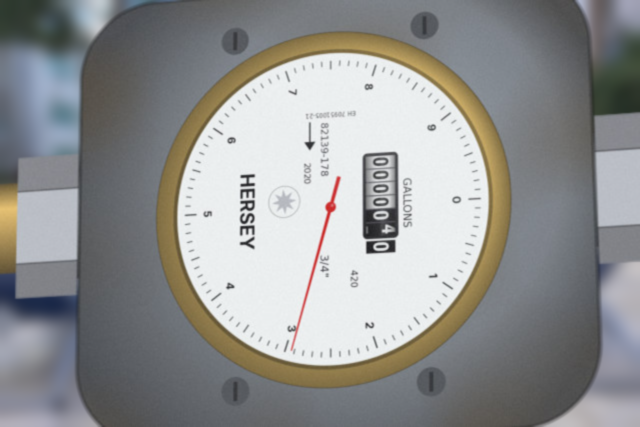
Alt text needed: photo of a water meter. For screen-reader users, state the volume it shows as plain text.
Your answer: 42.9 gal
